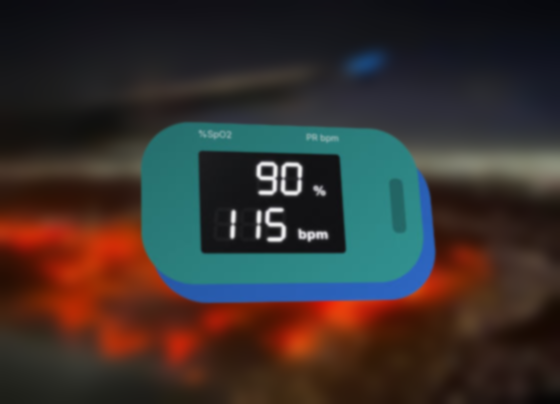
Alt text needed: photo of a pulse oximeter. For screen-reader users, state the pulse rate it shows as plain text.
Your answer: 115 bpm
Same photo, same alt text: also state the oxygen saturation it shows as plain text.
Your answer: 90 %
